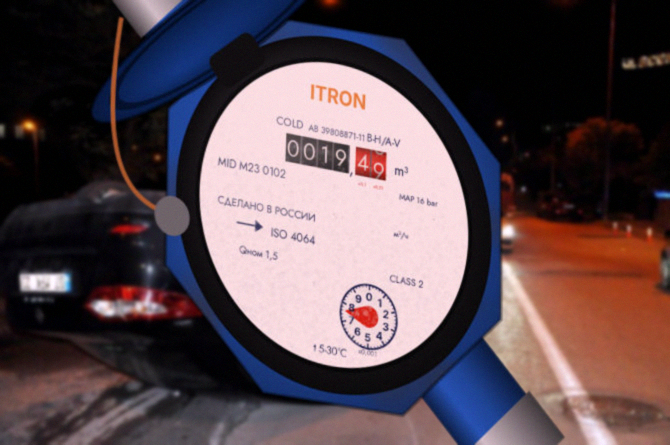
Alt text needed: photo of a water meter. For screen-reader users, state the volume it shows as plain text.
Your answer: 19.487 m³
